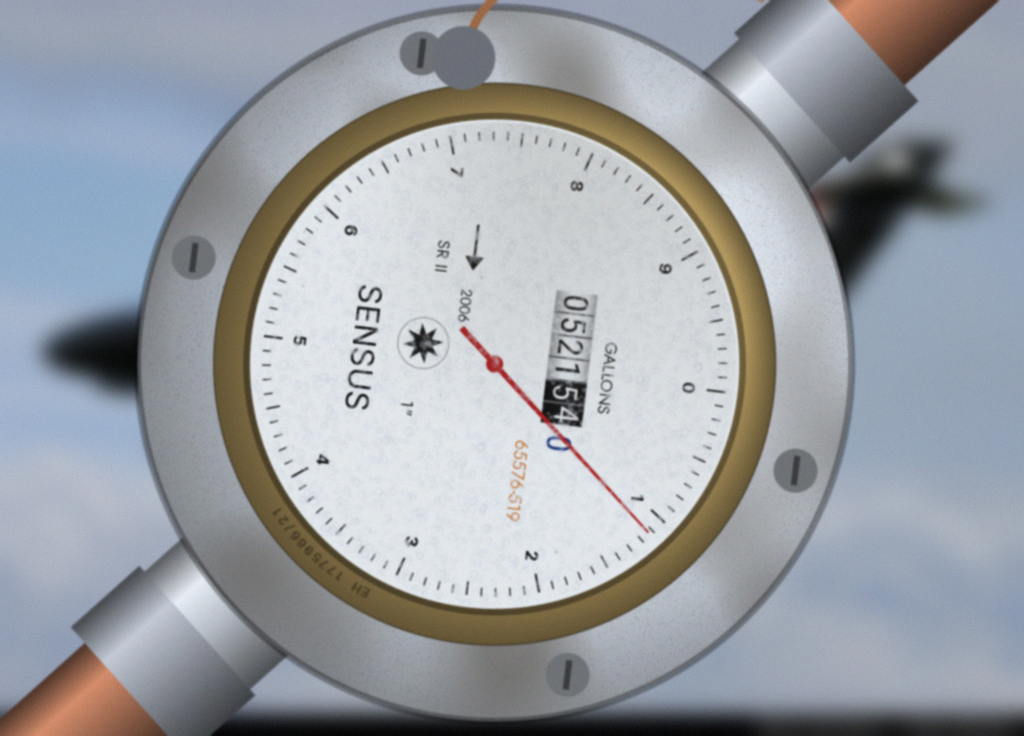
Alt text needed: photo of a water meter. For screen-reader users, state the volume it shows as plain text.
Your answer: 521541.1 gal
